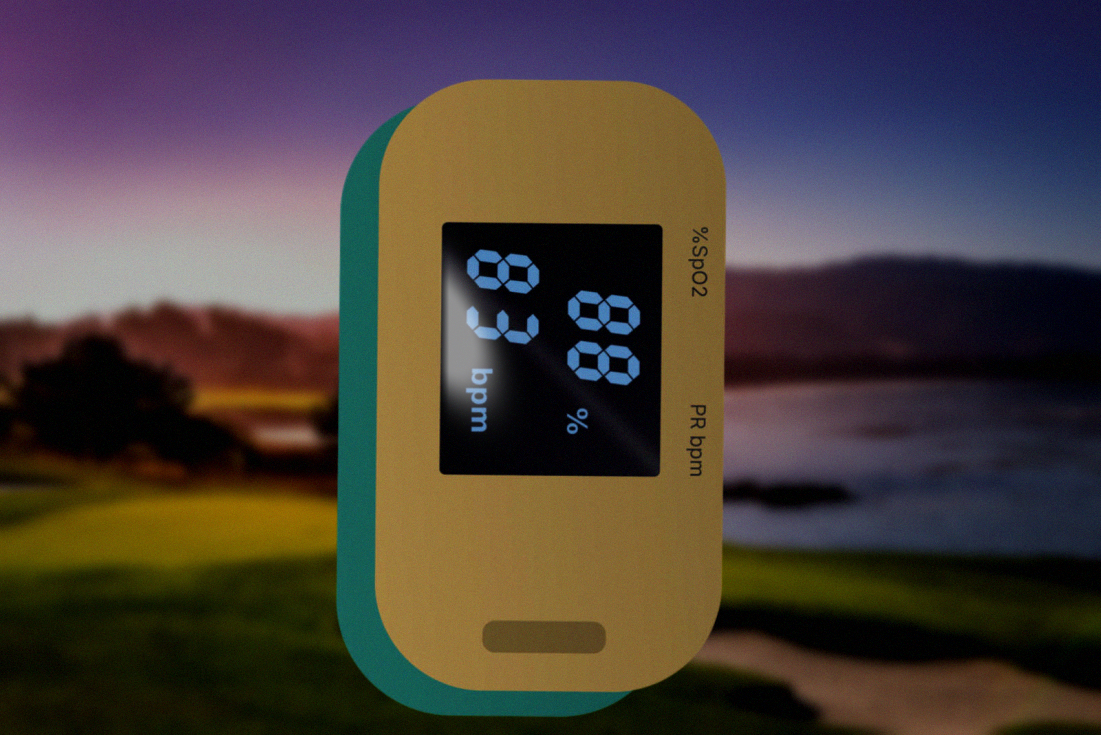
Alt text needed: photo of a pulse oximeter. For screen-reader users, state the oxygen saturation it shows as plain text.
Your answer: 88 %
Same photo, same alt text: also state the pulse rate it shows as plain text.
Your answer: 83 bpm
